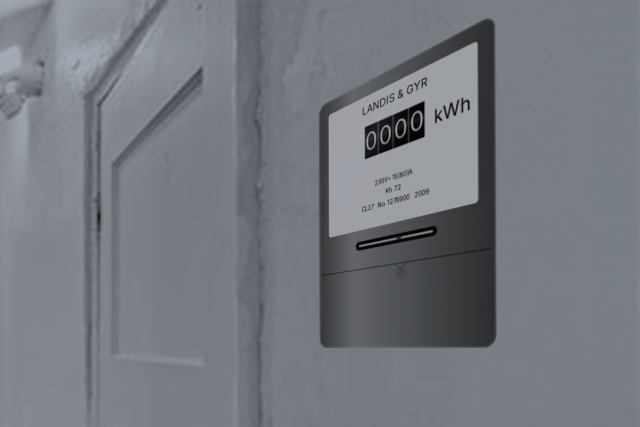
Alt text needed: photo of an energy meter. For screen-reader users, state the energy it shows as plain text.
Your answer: 0 kWh
